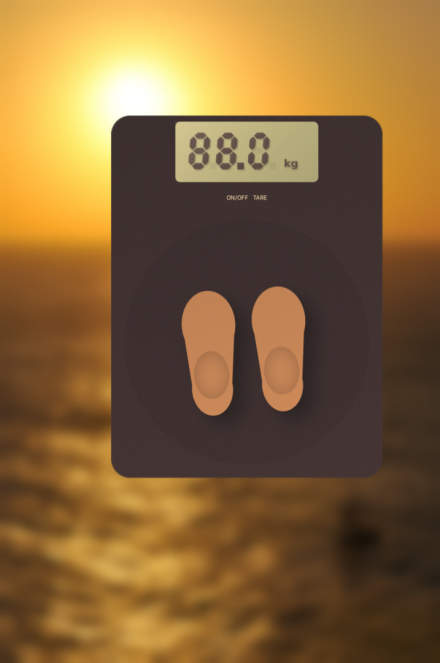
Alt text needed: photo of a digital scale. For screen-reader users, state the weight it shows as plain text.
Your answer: 88.0 kg
